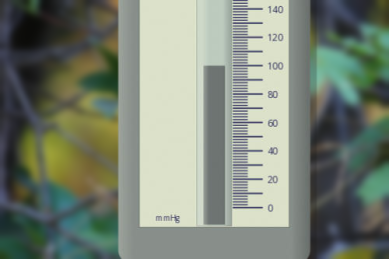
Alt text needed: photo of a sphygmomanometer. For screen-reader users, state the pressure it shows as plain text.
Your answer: 100 mmHg
